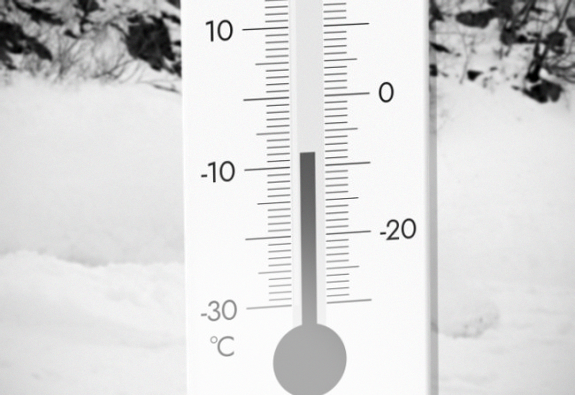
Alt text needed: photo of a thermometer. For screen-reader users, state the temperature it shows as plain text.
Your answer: -8 °C
